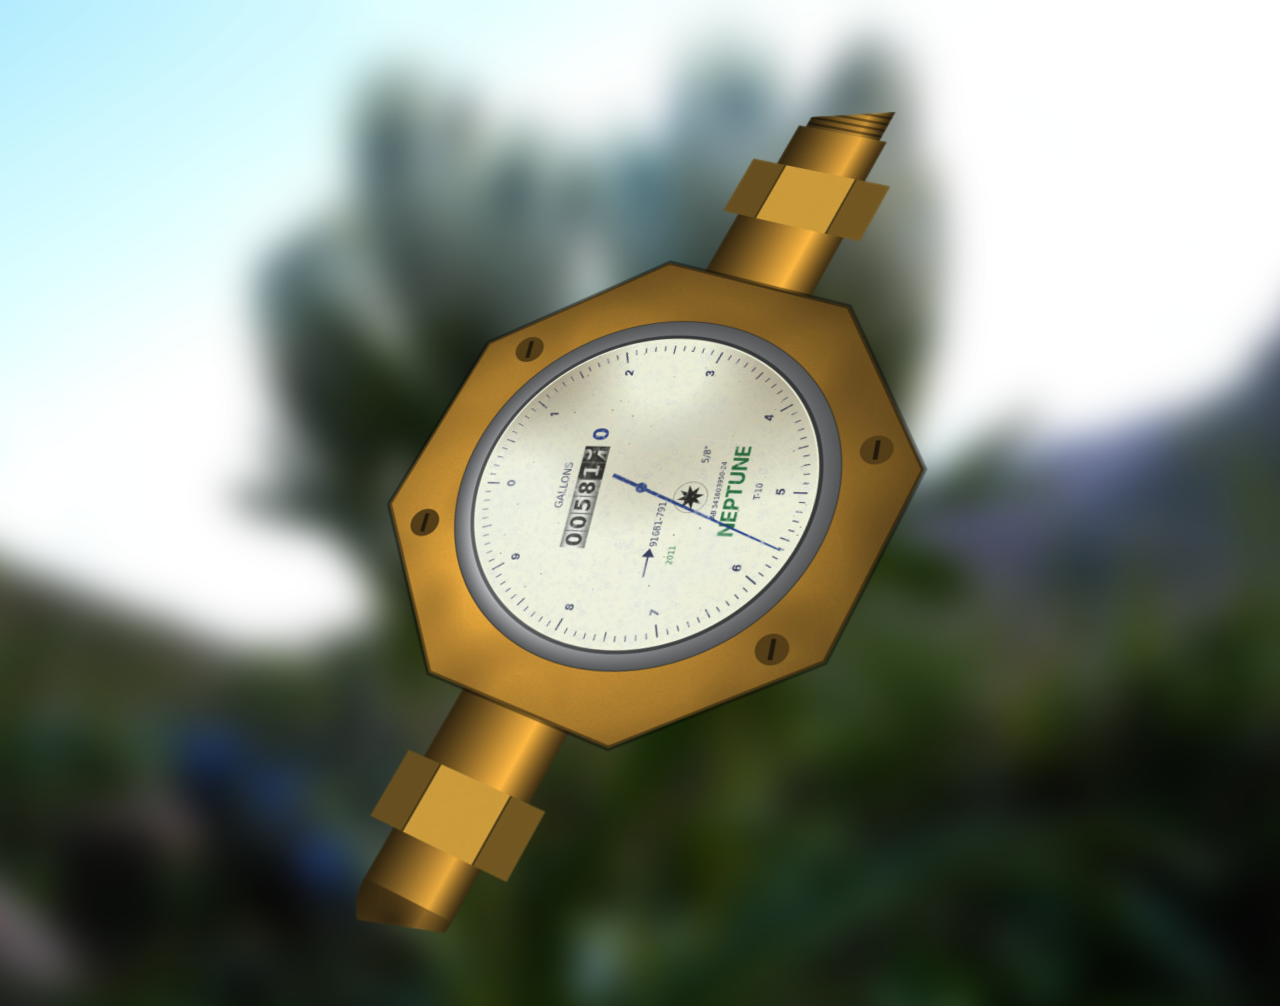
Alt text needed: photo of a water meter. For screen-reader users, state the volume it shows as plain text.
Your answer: 58135.6 gal
